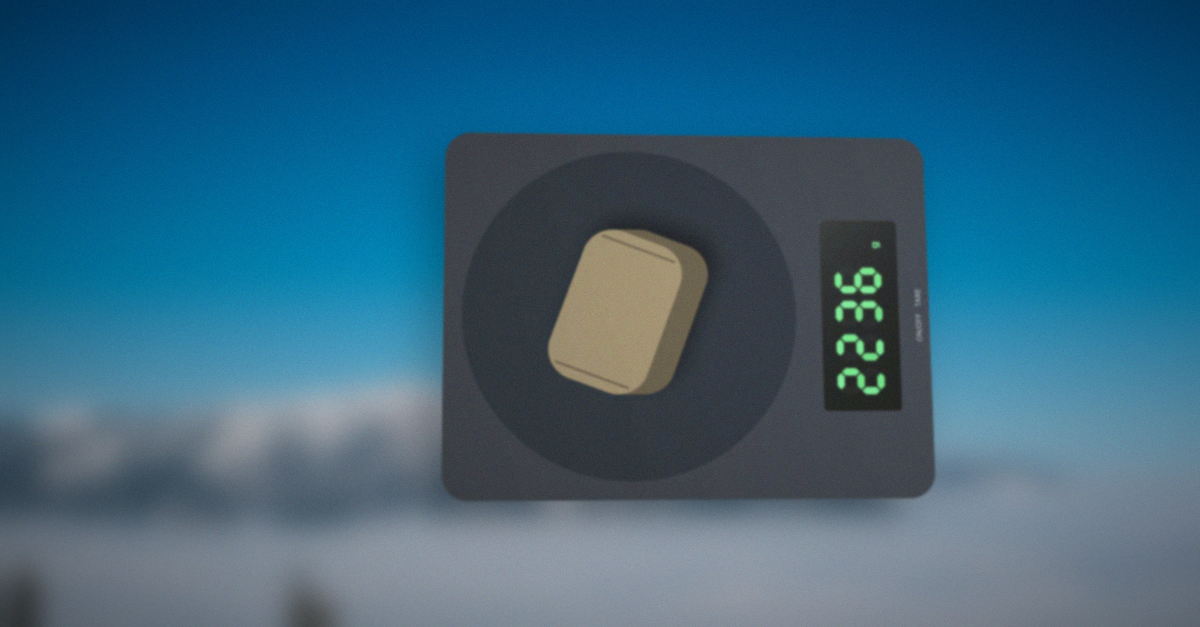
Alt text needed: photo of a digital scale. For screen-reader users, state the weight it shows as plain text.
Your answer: 2236 g
